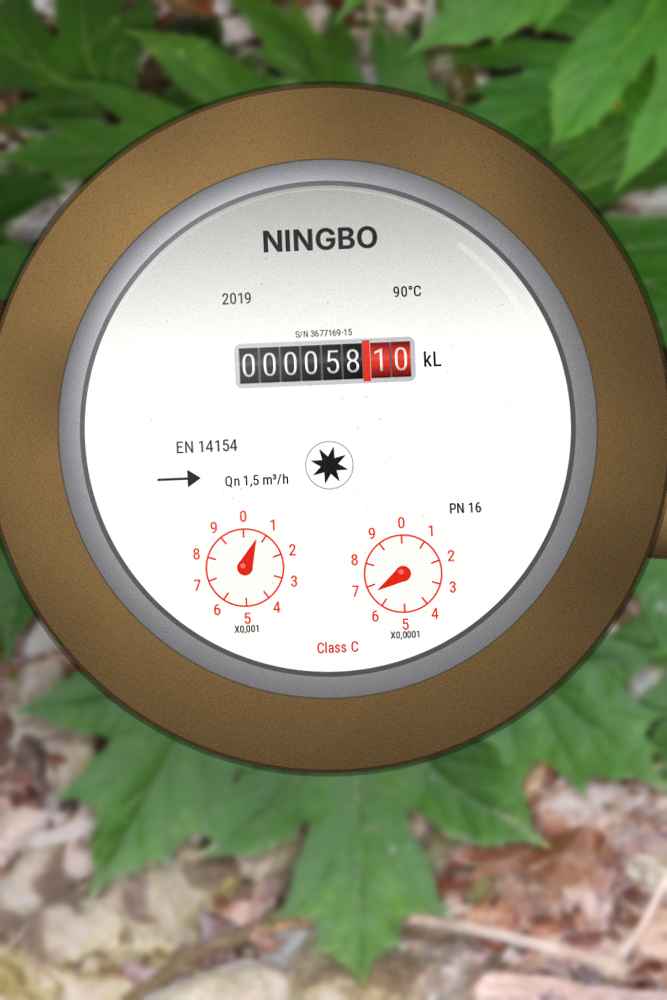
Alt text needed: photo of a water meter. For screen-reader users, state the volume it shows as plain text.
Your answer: 58.1006 kL
